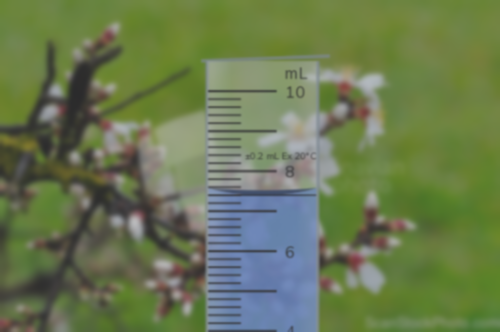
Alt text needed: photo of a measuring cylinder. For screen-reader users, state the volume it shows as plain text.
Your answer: 7.4 mL
